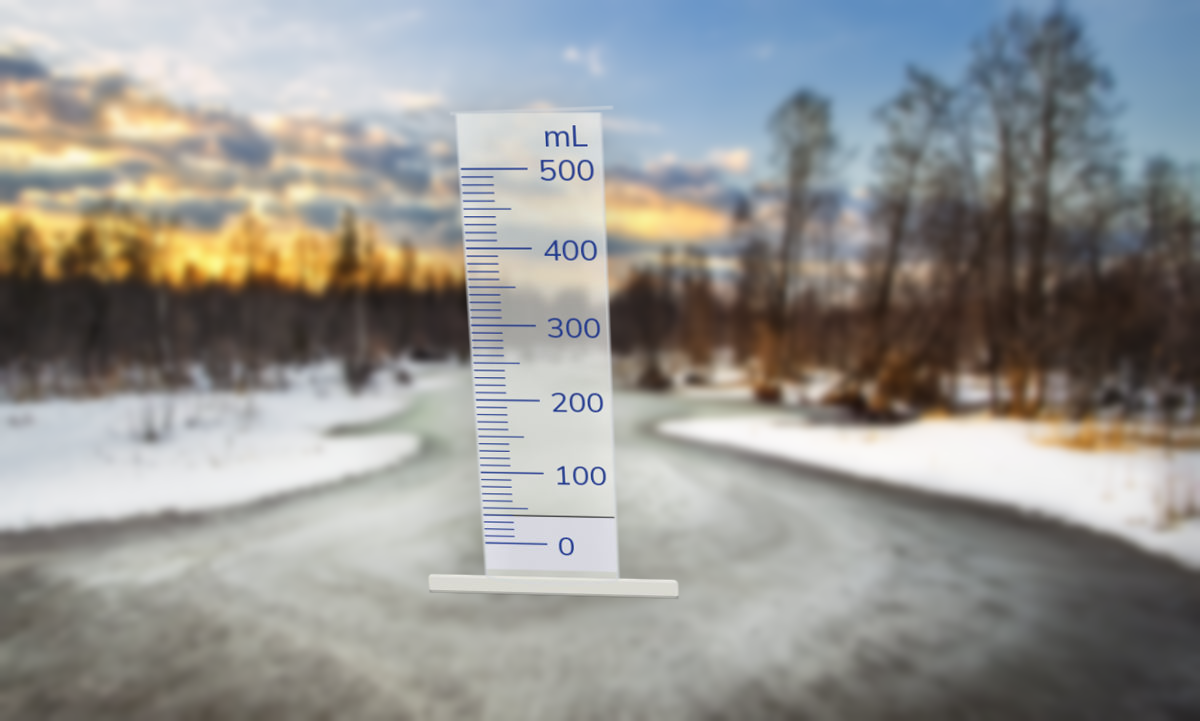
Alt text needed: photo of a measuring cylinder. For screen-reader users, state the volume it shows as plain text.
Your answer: 40 mL
